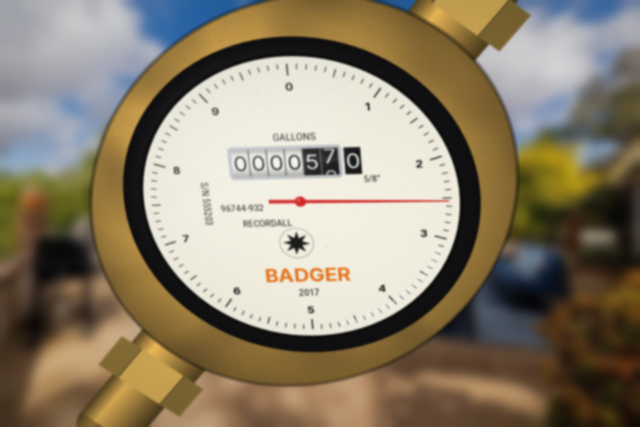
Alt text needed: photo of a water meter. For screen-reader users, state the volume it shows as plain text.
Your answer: 572.5 gal
